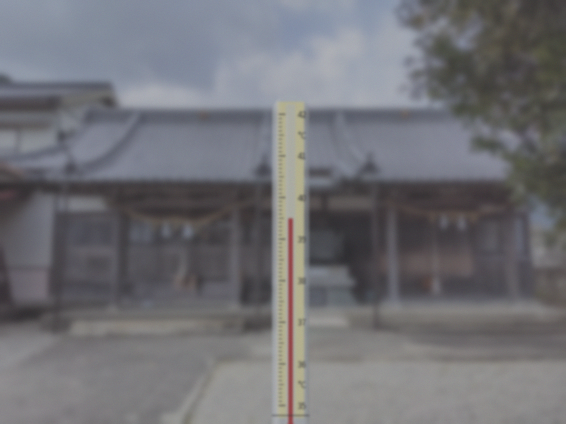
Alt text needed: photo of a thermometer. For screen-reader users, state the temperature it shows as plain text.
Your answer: 39.5 °C
